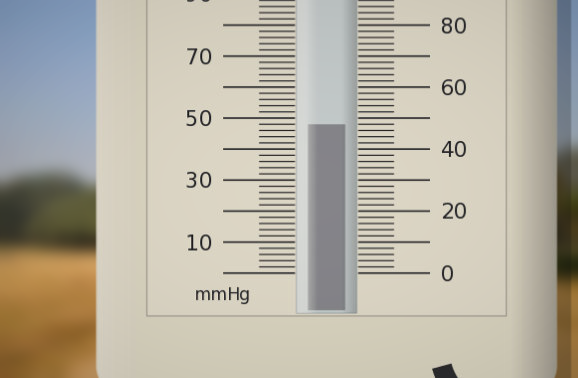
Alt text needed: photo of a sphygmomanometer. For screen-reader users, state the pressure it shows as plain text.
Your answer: 48 mmHg
